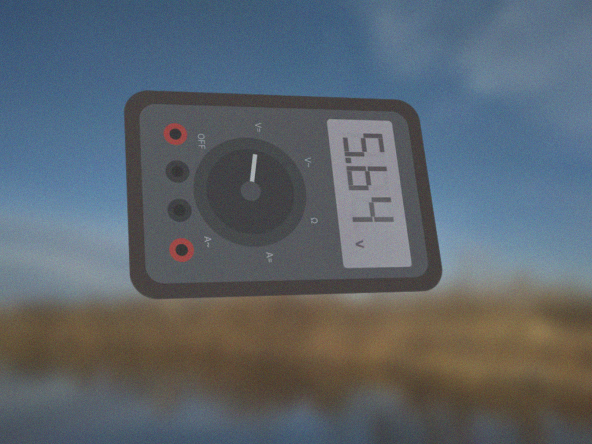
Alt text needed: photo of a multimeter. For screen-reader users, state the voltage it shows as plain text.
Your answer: 5.64 V
